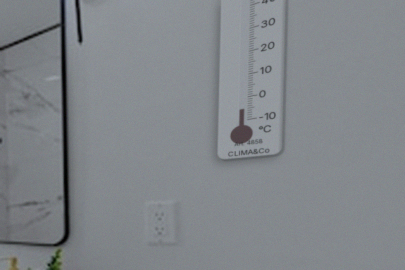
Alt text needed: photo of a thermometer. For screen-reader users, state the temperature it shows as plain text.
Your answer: -5 °C
